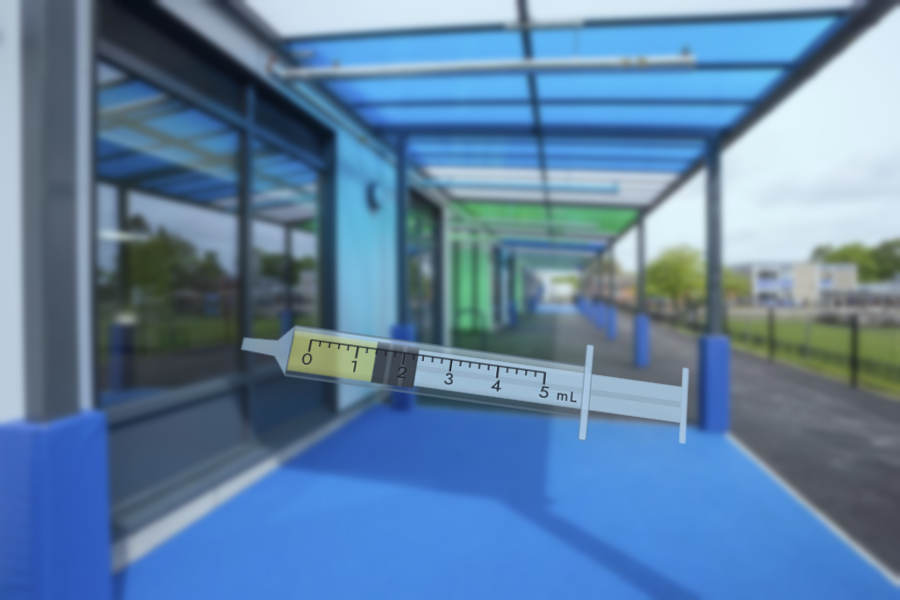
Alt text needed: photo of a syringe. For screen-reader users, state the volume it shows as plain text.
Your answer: 1.4 mL
